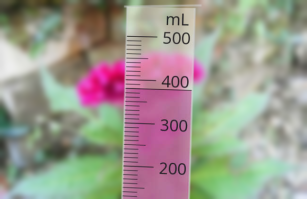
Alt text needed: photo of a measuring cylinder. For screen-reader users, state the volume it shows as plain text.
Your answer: 380 mL
